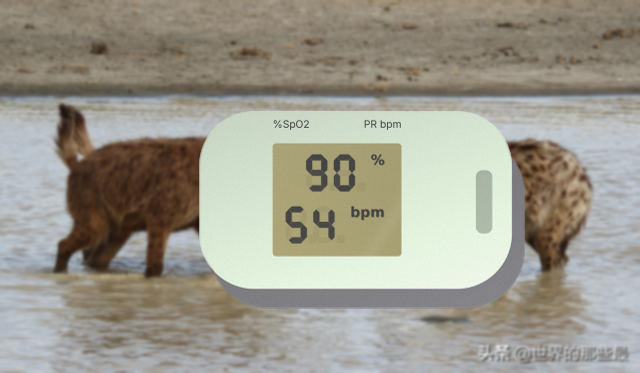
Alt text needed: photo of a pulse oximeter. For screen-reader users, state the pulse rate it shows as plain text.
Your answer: 54 bpm
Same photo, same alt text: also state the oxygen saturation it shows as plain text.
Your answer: 90 %
